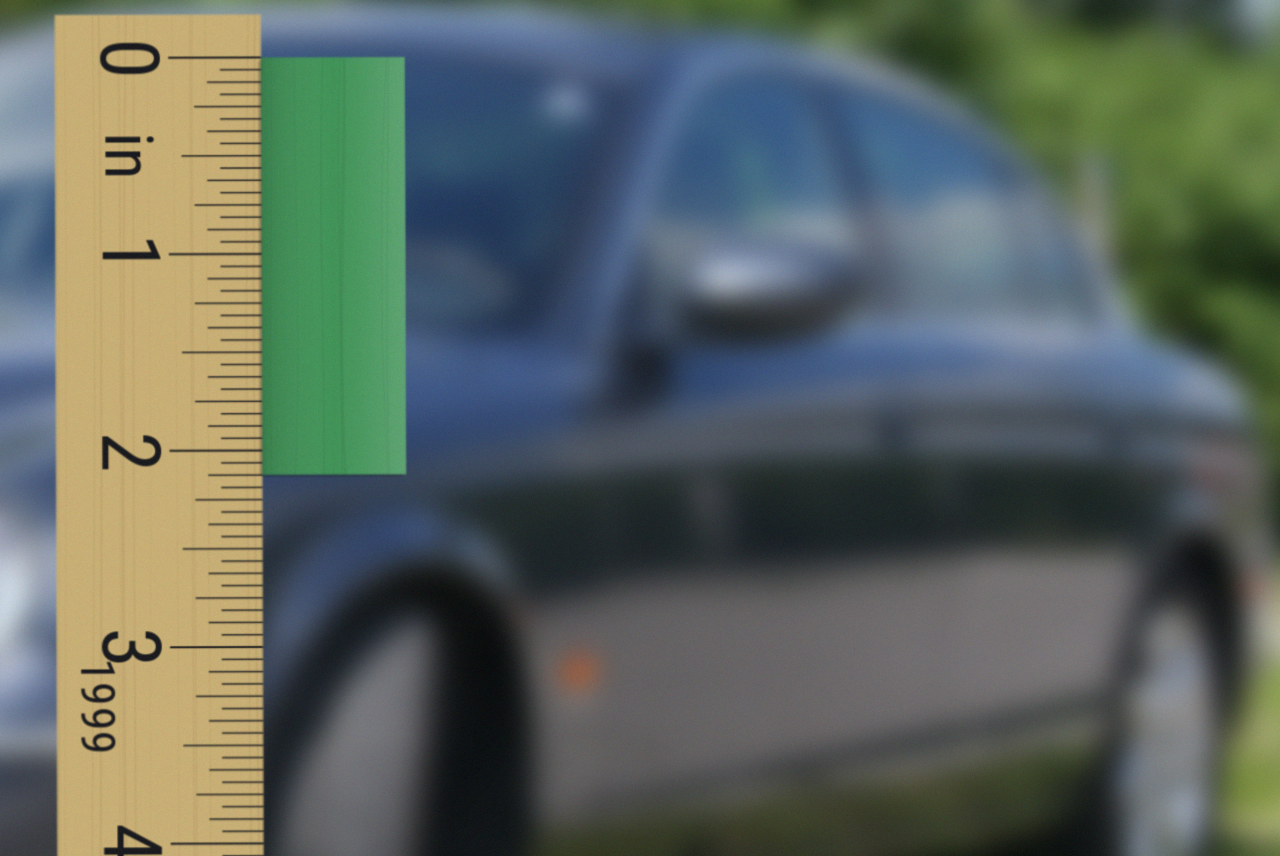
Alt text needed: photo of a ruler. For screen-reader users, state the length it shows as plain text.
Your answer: 2.125 in
